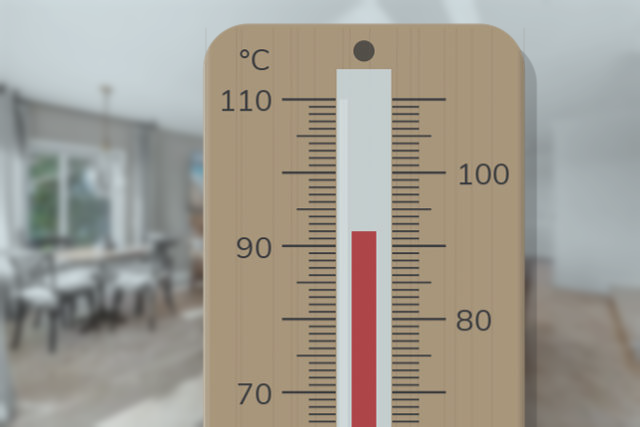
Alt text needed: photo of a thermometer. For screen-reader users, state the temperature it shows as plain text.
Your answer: 92 °C
